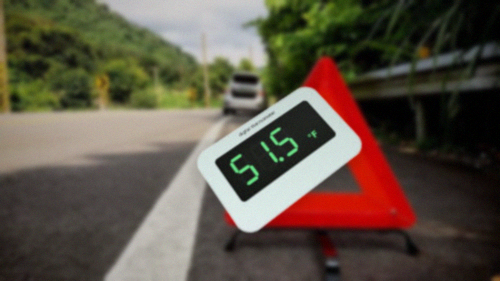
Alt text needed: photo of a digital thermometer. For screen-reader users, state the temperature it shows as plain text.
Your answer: 51.5 °F
